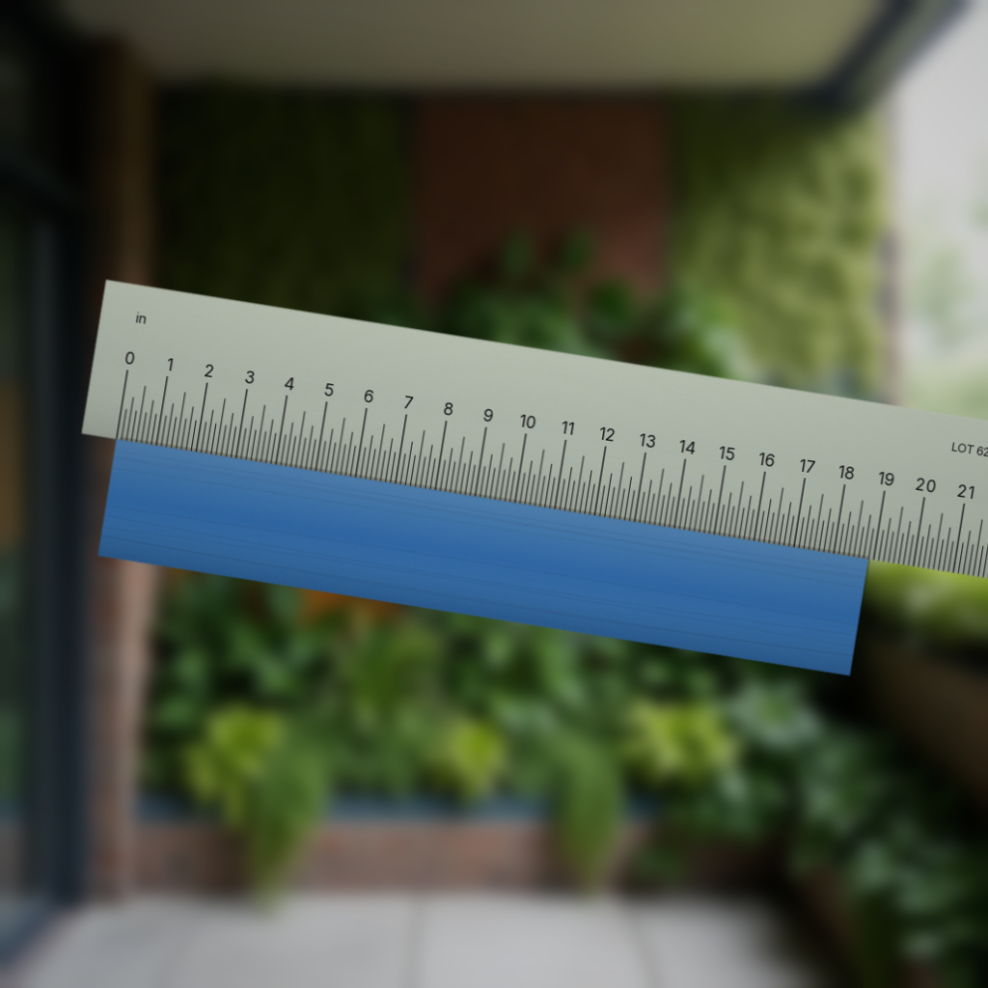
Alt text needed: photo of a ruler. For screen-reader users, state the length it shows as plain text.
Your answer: 18.875 in
